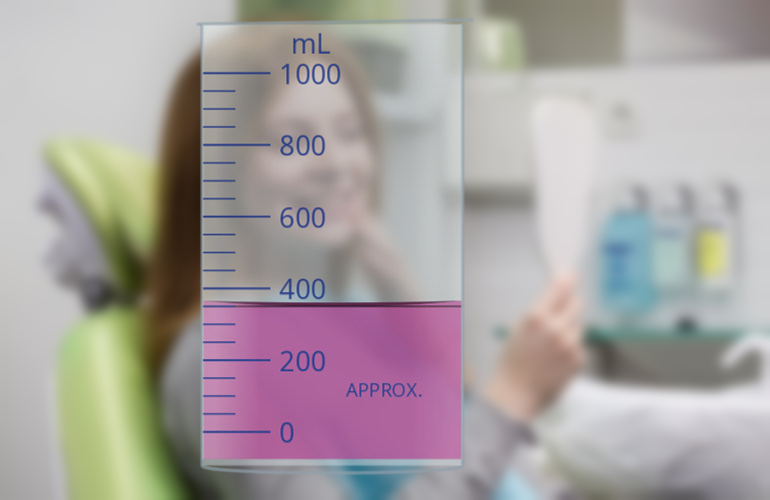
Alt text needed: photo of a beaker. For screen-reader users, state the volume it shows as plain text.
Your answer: 350 mL
